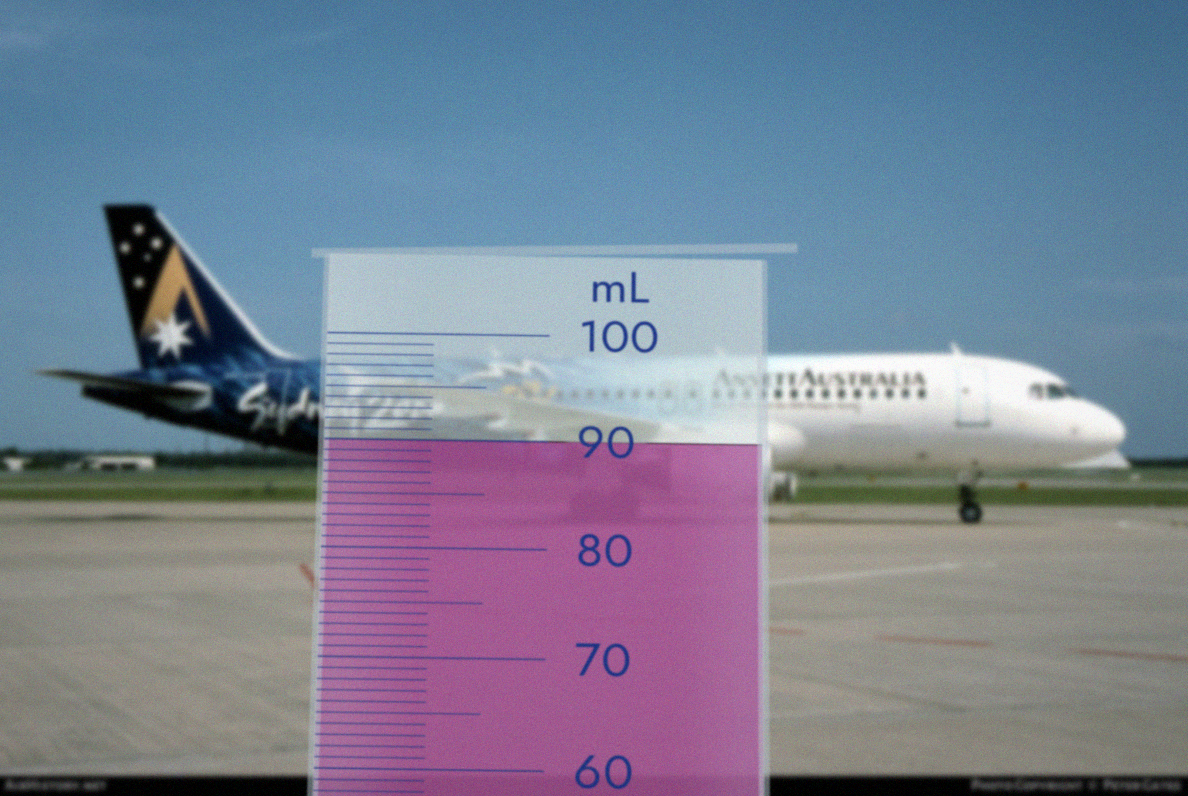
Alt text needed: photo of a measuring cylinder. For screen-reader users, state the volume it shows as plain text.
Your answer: 90 mL
